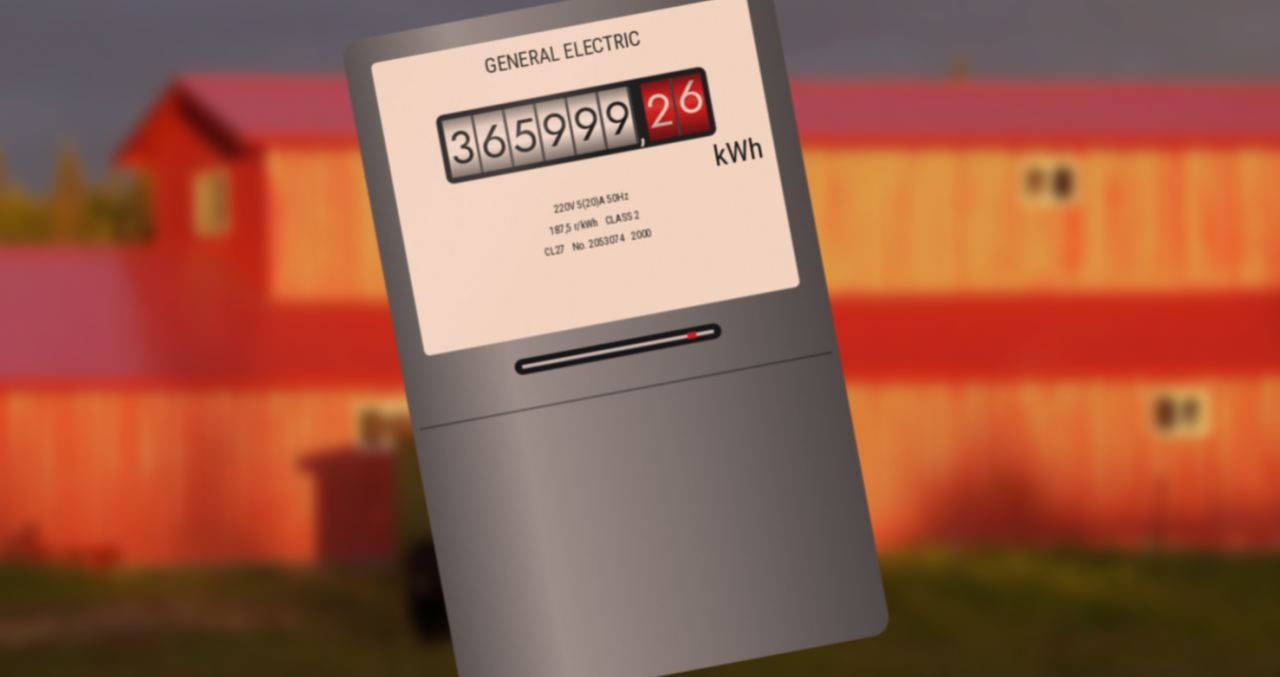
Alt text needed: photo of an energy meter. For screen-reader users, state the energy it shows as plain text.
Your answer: 365999.26 kWh
